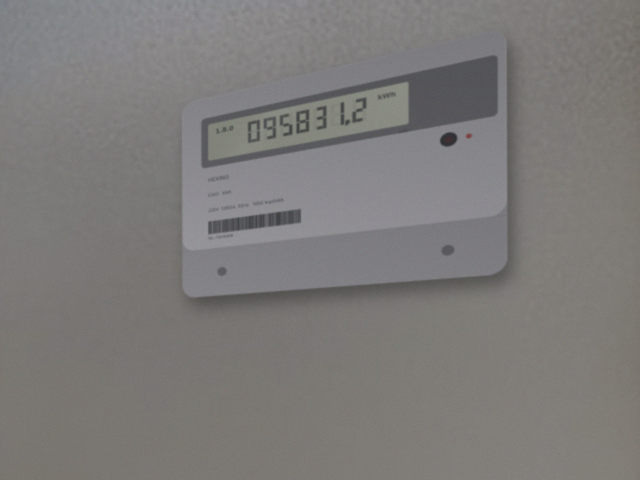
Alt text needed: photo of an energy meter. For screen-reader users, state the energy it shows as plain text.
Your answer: 95831.2 kWh
